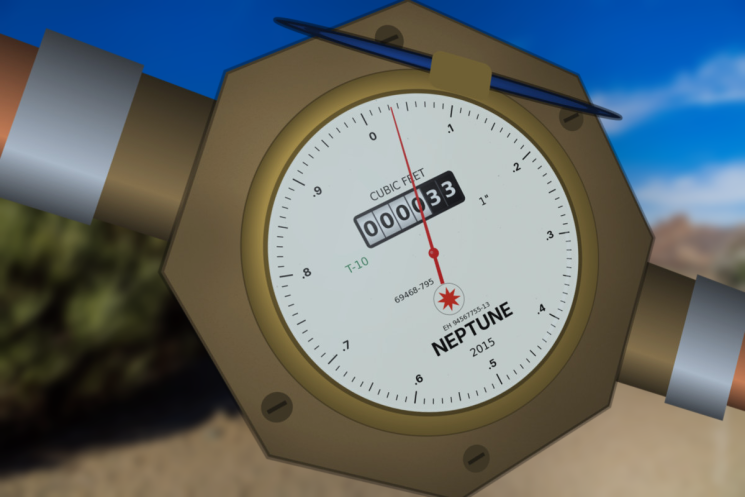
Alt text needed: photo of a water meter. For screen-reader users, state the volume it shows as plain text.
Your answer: 33.03 ft³
